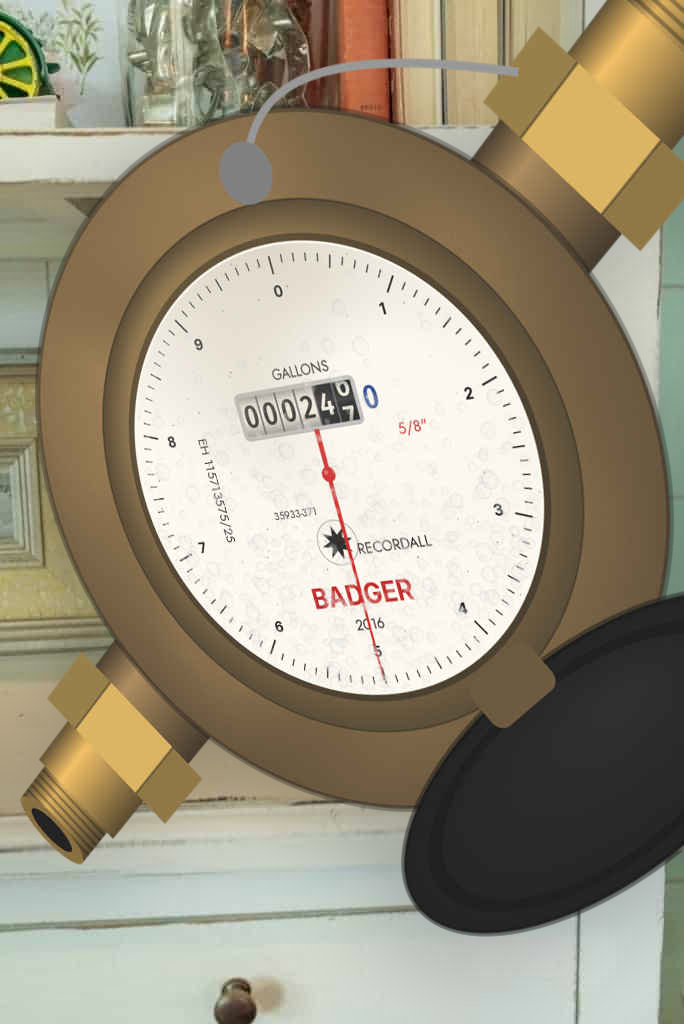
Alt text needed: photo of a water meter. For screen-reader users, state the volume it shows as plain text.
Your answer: 2465.0 gal
